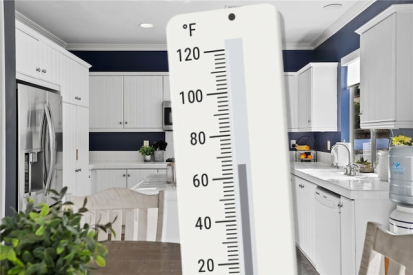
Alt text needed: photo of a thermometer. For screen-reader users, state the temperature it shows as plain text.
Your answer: 66 °F
